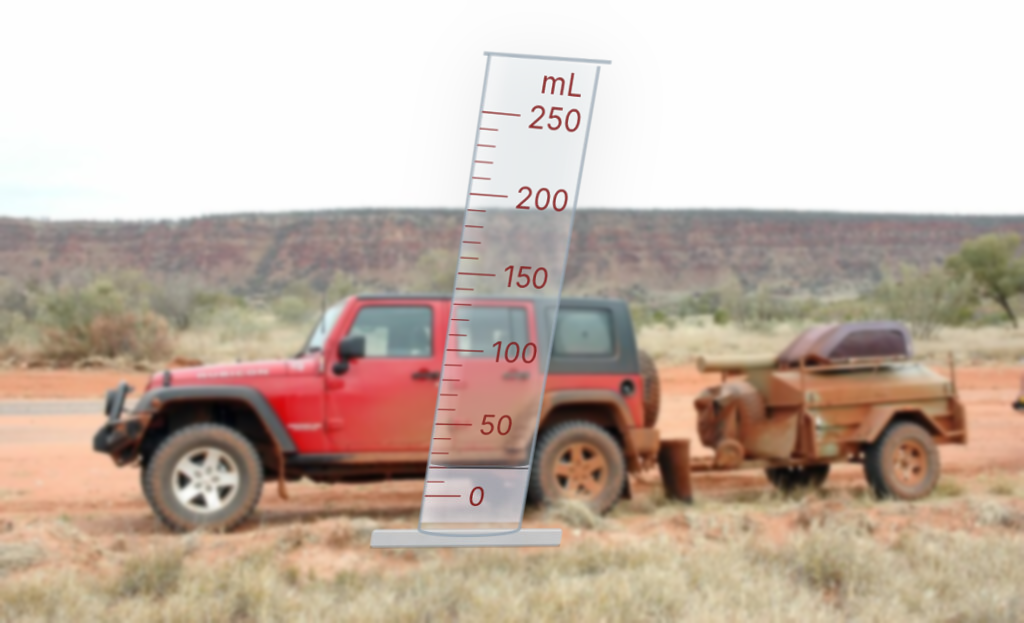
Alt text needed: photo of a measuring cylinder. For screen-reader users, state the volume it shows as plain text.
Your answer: 20 mL
